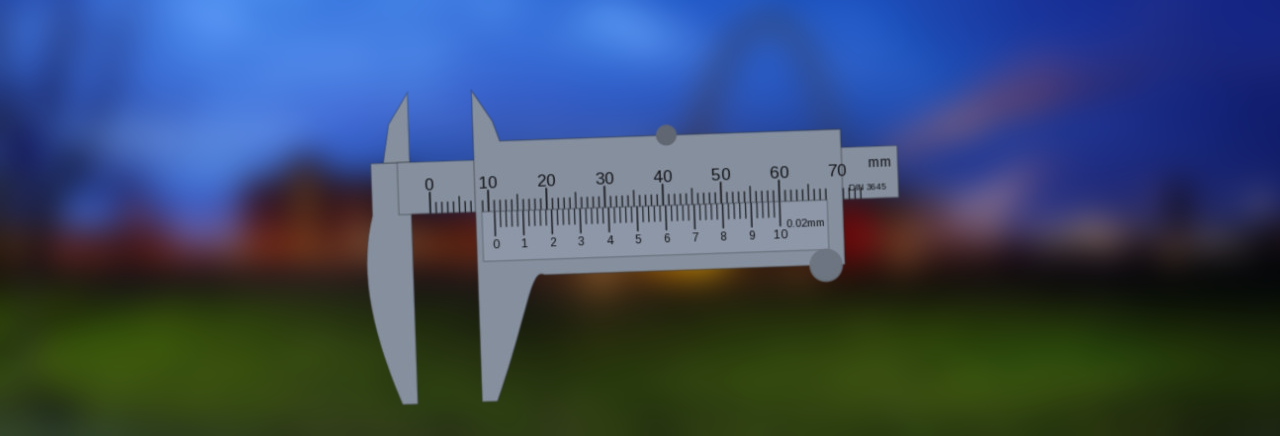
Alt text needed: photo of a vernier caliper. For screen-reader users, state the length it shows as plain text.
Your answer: 11.0 mm
